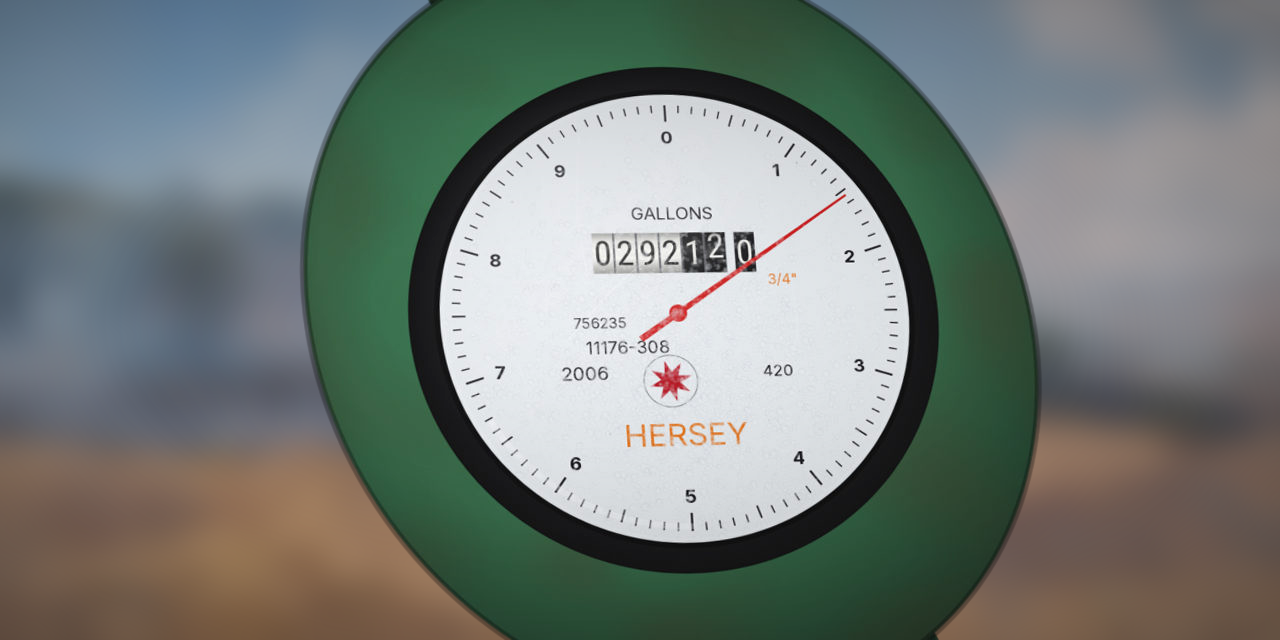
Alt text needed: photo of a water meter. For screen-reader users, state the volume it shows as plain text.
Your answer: 292121.5 gal
